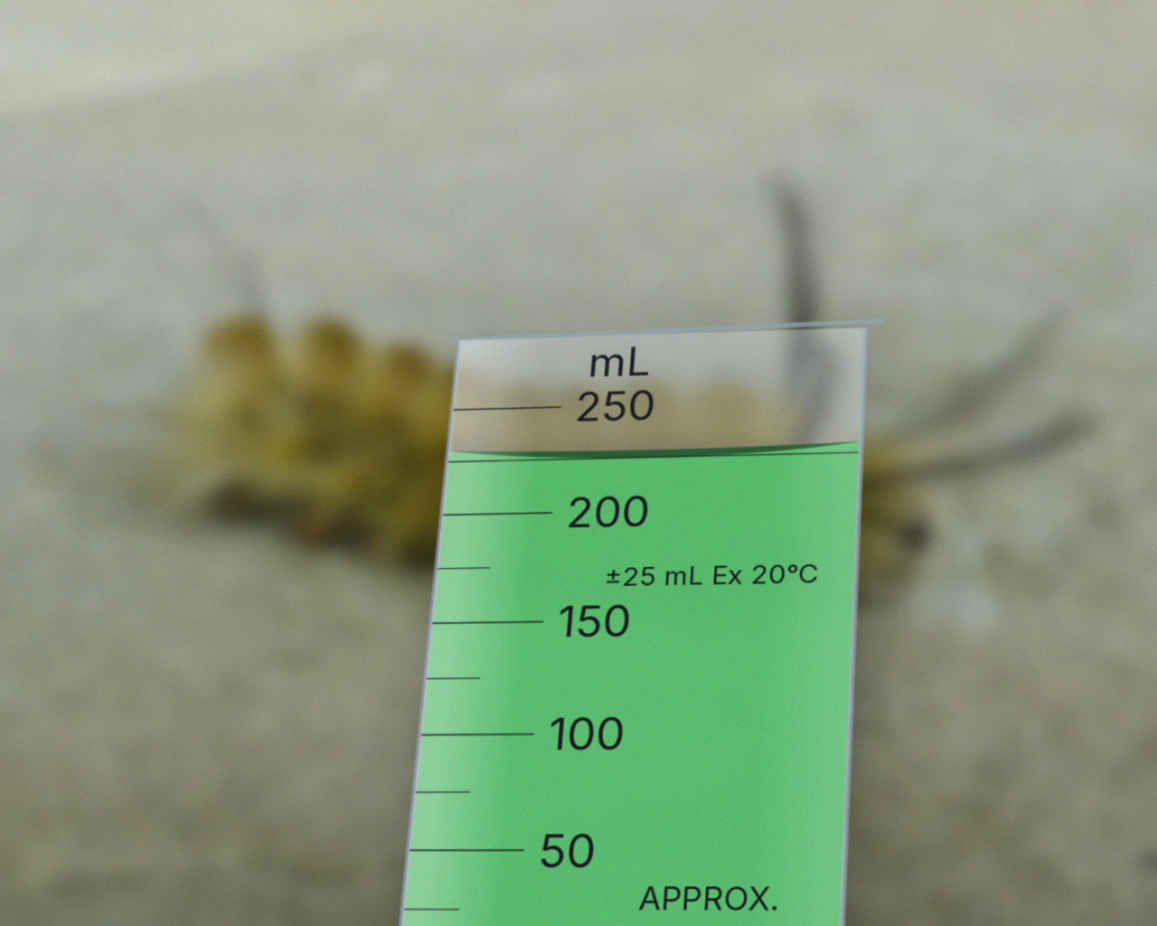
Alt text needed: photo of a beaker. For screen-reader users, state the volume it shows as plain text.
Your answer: 225 mL
